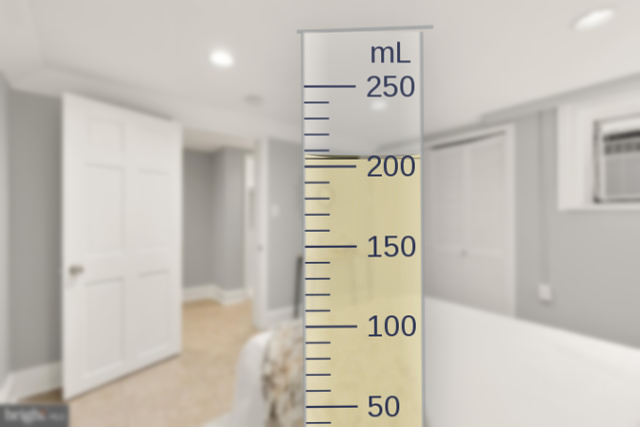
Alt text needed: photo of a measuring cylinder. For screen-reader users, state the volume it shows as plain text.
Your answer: 205 mL
